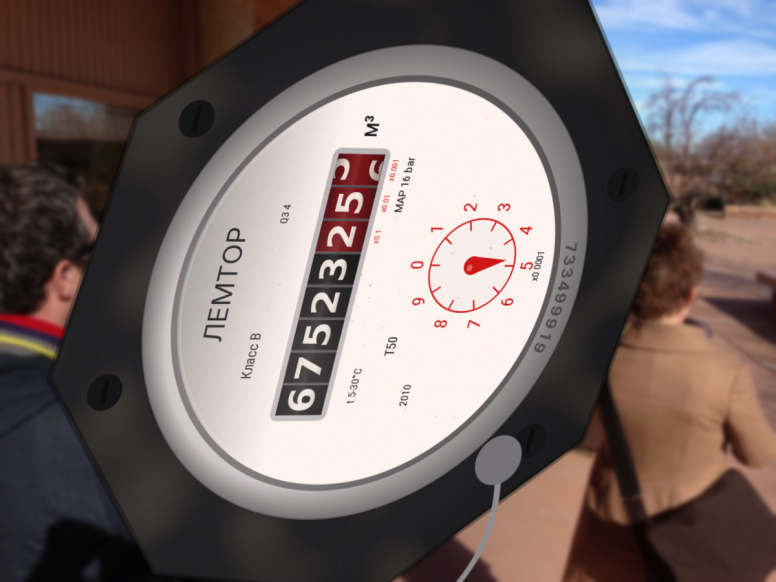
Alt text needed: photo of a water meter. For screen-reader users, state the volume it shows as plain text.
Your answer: 67523.2554 m³
